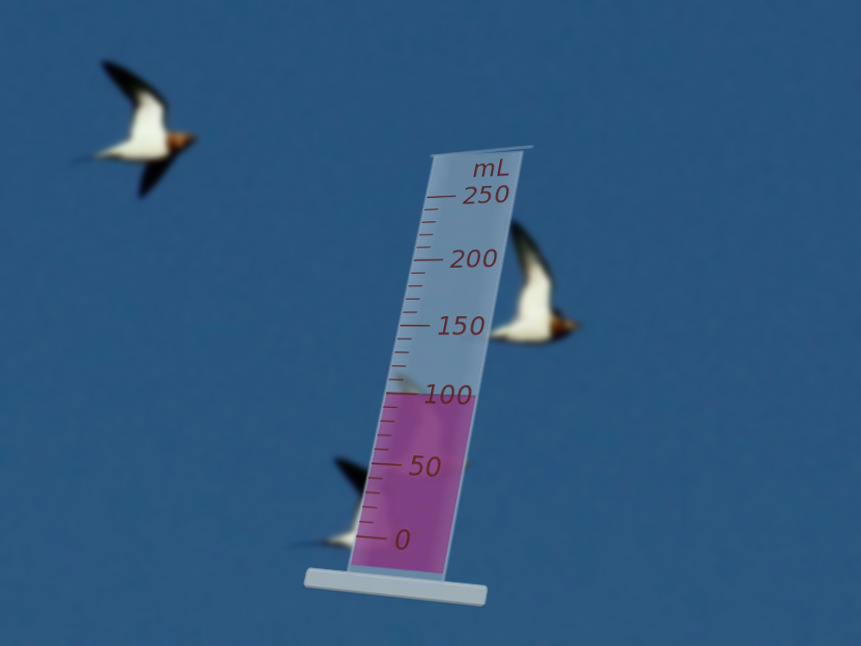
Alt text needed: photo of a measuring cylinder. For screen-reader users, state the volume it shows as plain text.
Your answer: 100 mL
